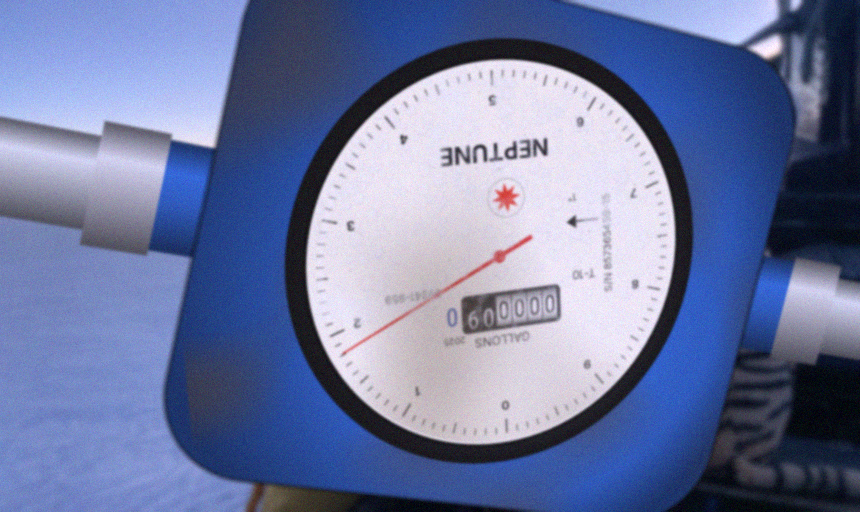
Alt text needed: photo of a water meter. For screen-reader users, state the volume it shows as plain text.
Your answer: 91.8 gal
